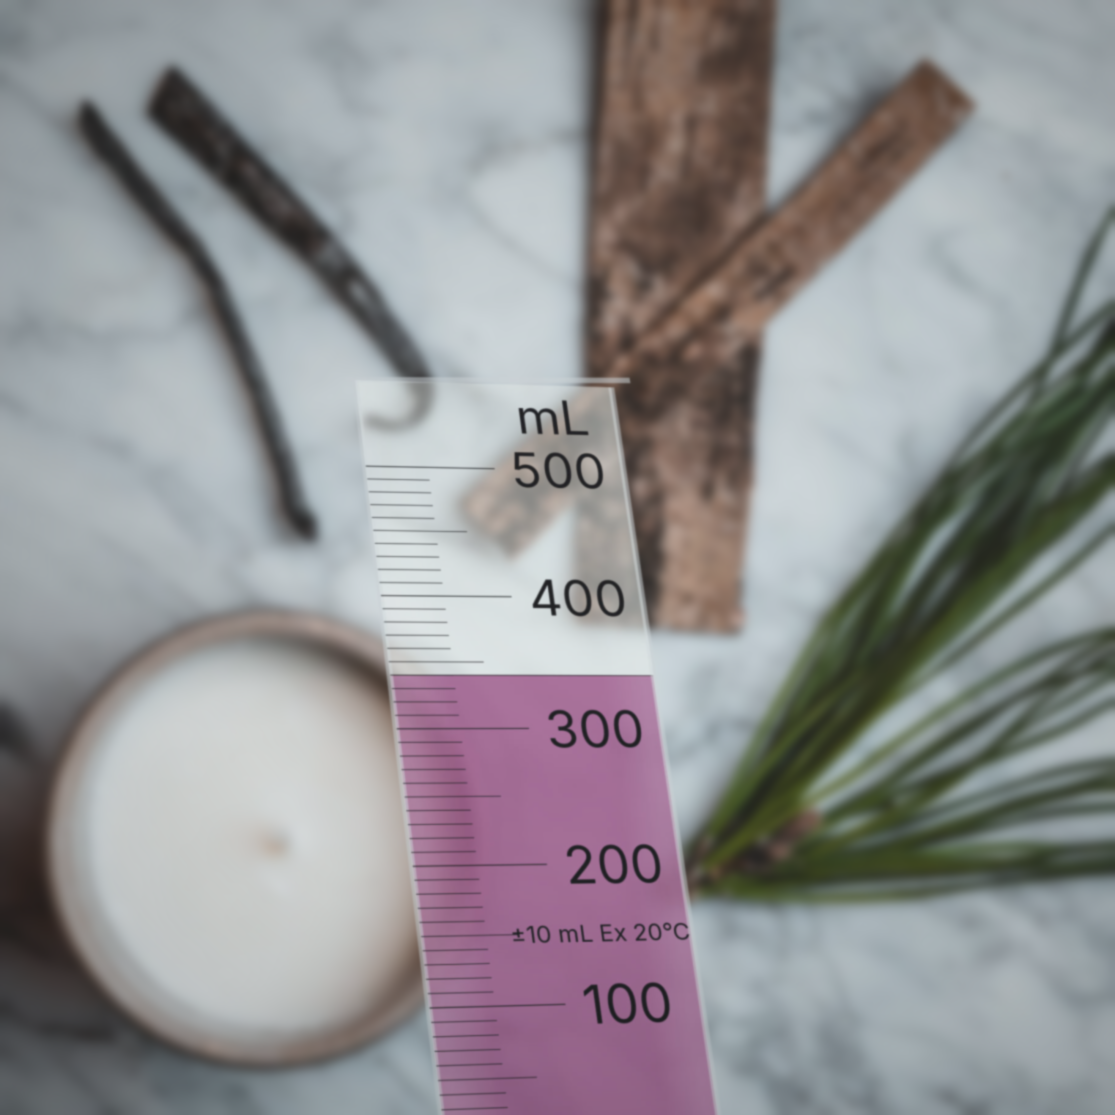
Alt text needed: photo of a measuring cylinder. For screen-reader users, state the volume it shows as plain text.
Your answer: 340 mL
